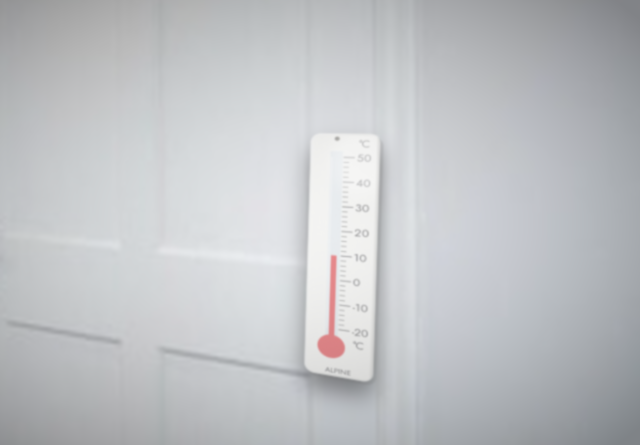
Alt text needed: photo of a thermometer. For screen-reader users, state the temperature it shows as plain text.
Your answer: 10 °C
